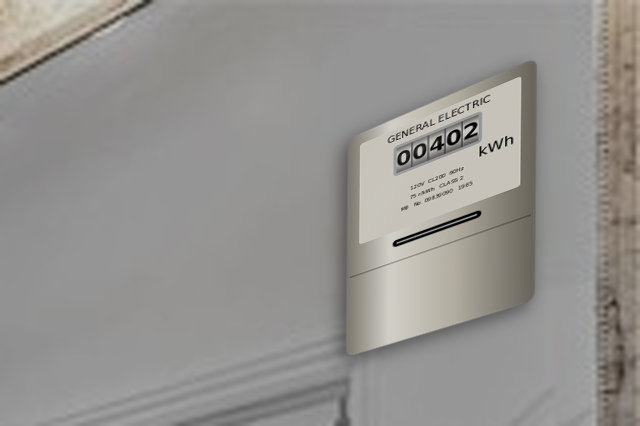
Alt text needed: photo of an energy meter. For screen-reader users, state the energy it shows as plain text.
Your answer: 402 kWh
